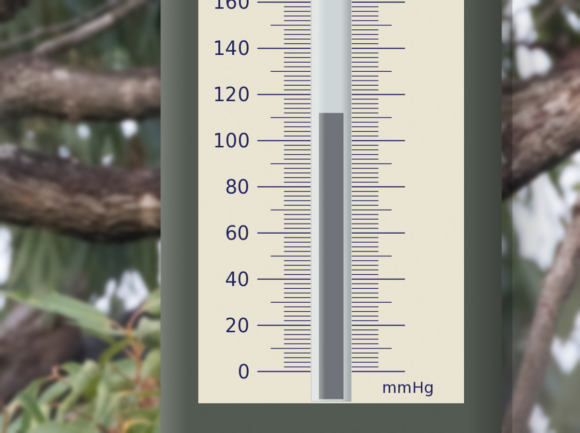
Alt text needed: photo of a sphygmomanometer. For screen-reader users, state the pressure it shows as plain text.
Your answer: 112 mmHg
